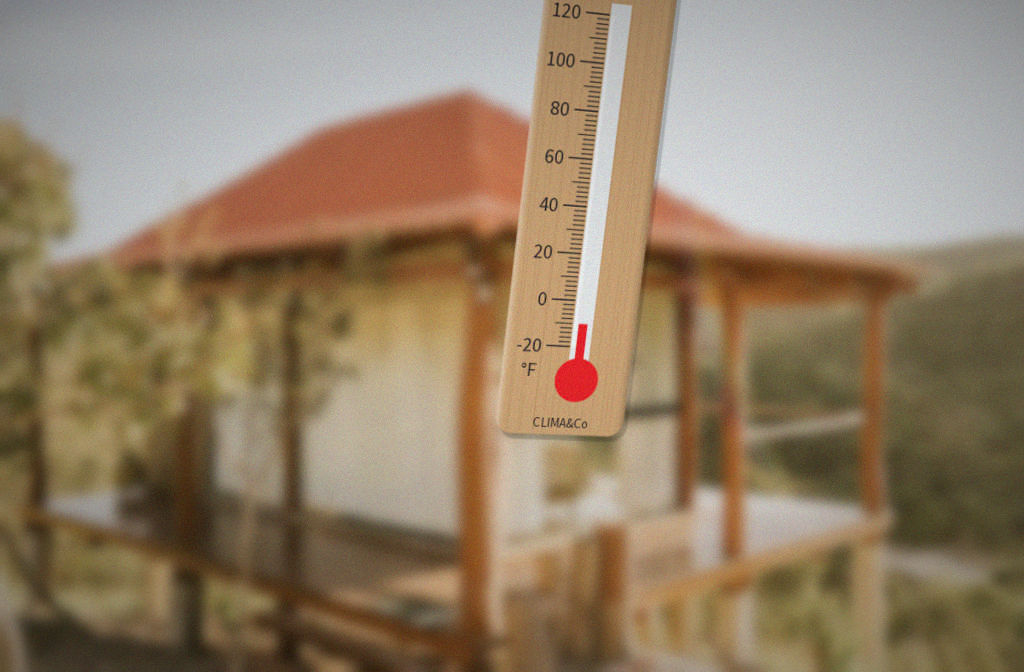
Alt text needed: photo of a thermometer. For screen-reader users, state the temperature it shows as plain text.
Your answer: -10 °F
